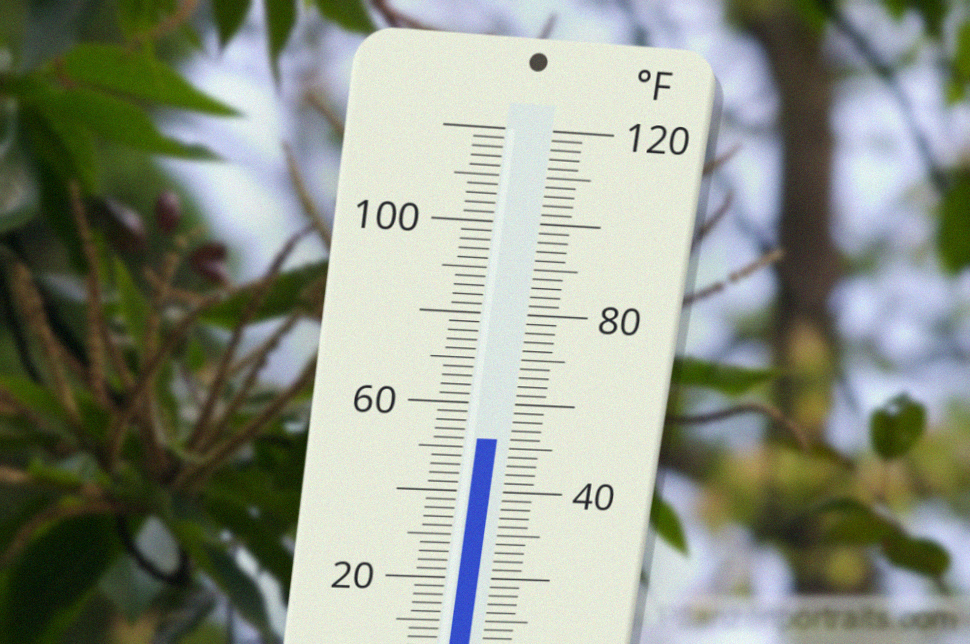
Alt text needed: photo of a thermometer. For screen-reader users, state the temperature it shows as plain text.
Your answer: 52 °F
